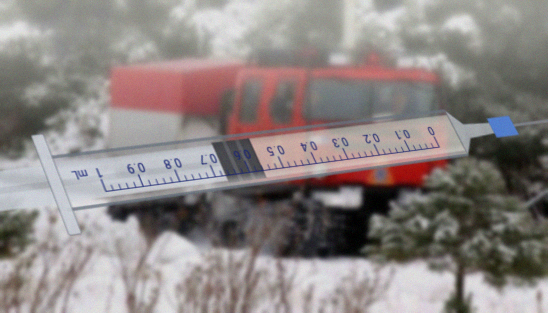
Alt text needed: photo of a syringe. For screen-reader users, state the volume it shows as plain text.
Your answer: 0.56 mL
